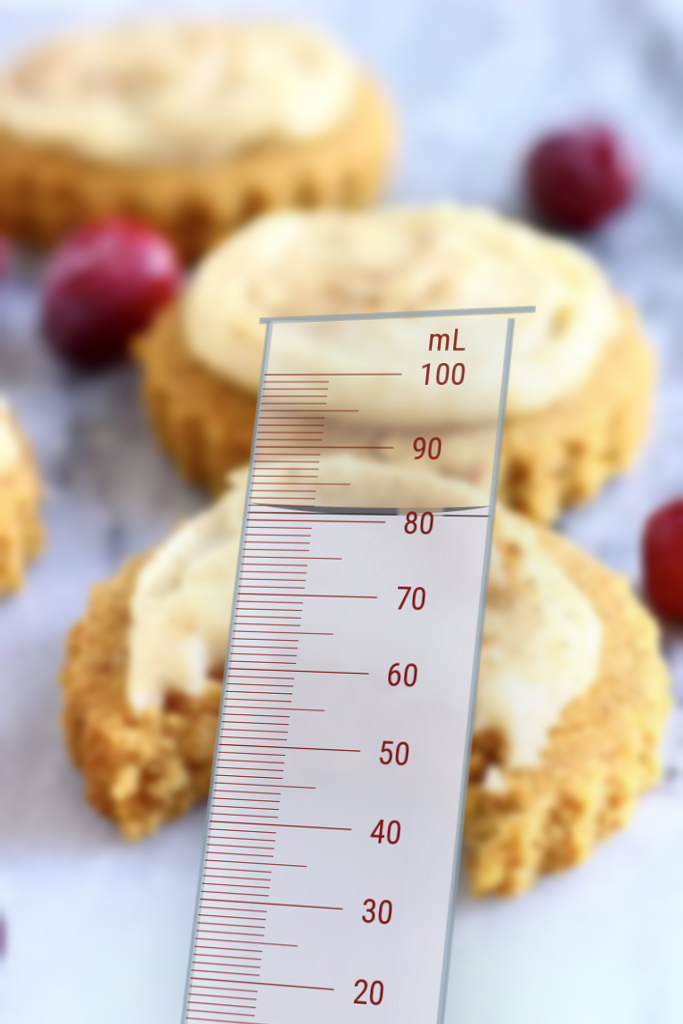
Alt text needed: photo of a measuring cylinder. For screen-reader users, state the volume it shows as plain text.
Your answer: 81 mL
